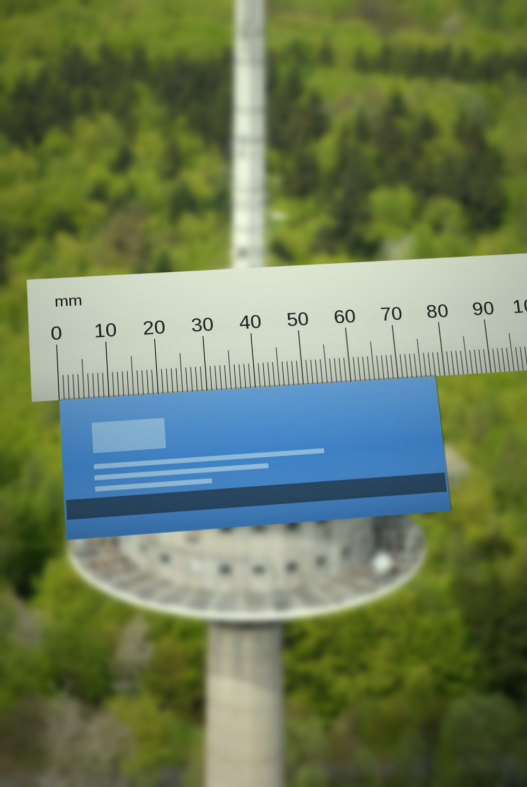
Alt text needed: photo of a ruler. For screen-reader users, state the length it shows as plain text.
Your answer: 78 mm
